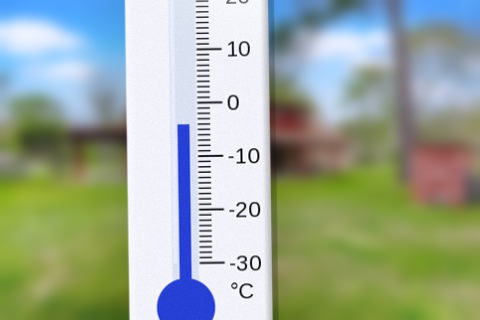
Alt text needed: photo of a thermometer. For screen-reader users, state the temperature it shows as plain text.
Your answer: -4 °C
